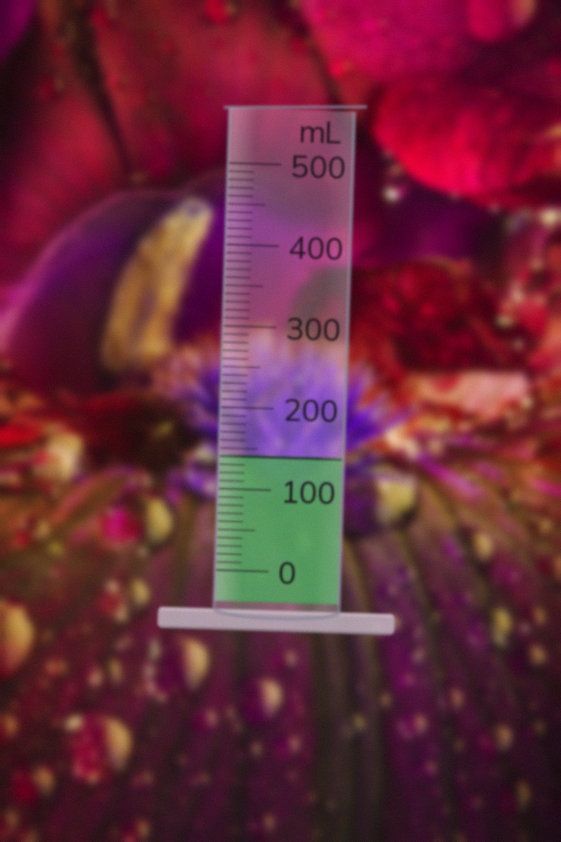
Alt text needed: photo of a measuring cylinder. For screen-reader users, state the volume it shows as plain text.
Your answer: 140 mL
